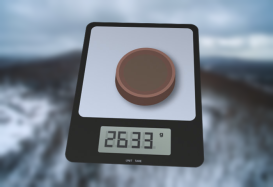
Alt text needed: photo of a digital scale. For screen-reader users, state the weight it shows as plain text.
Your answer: 2633 g
